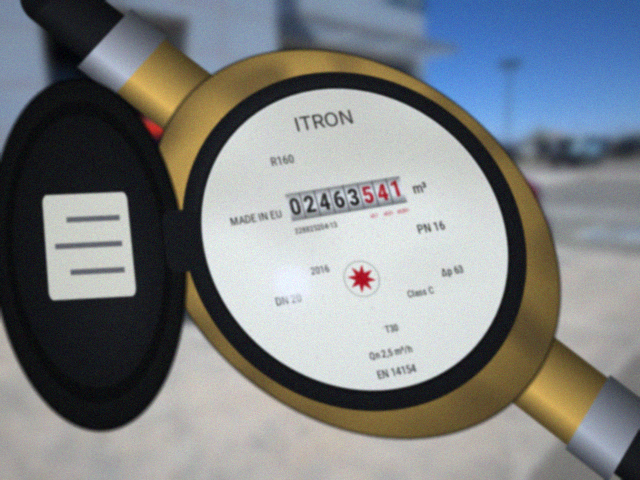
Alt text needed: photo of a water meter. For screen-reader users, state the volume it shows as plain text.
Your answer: 2463.541 m³
